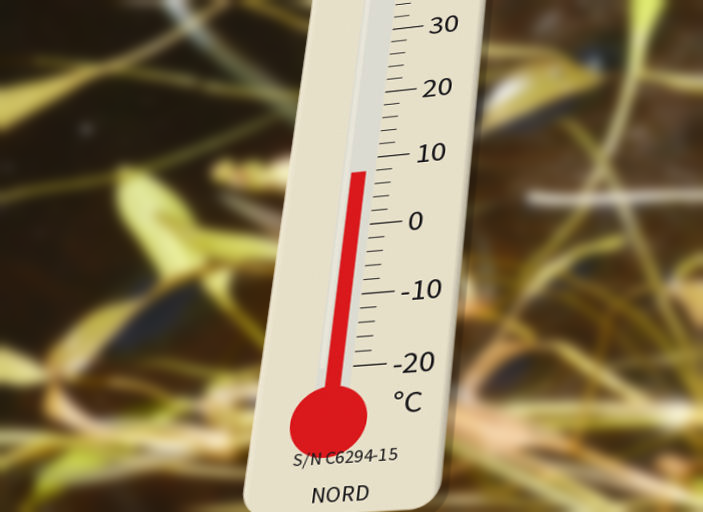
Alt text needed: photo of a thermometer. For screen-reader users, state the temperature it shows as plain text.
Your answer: 8 °C
